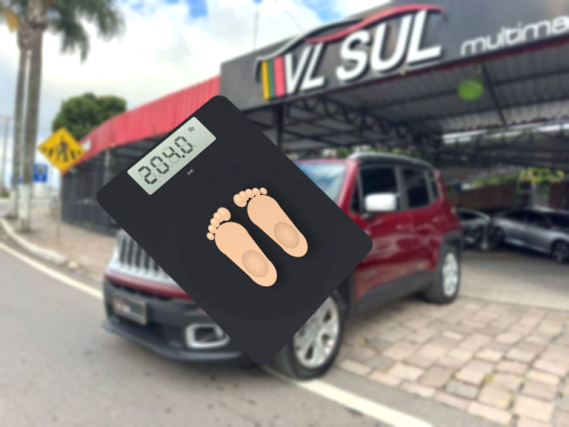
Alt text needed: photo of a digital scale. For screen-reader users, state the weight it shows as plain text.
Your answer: 204.0 lb
